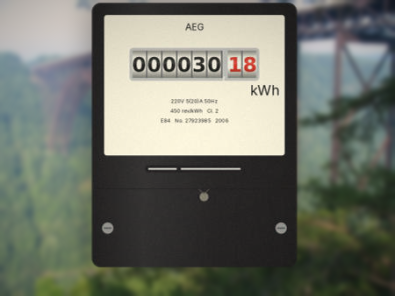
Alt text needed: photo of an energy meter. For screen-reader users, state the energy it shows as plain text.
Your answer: 30.18 kWh
